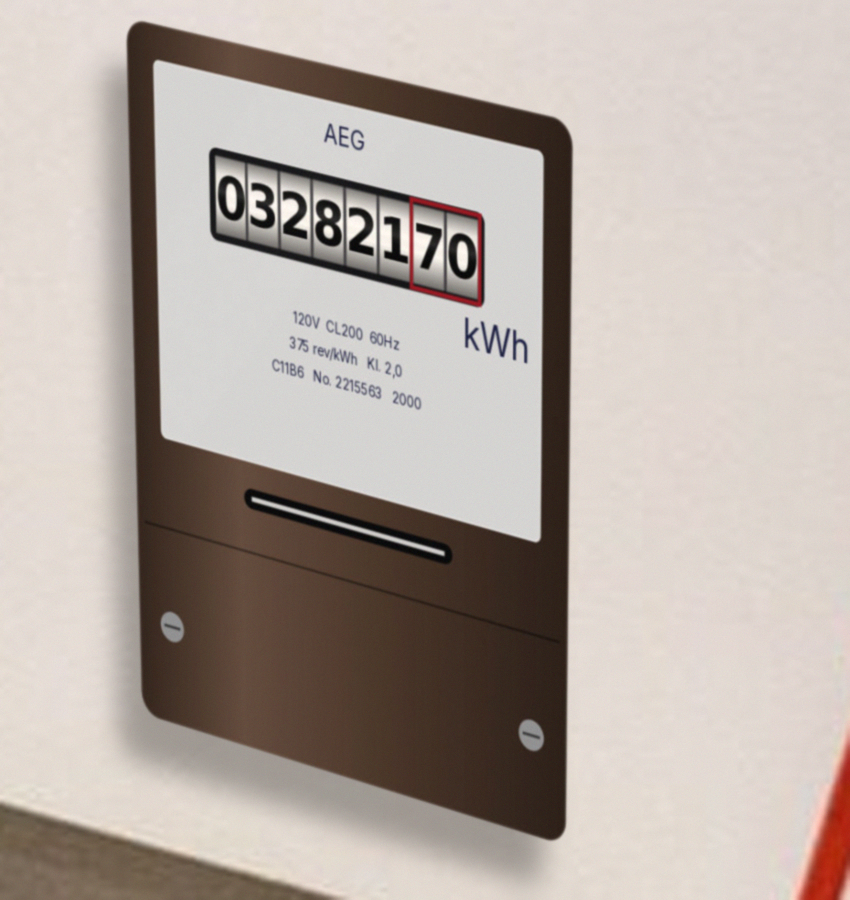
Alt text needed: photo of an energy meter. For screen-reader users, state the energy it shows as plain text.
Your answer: 32821.70 kWh
